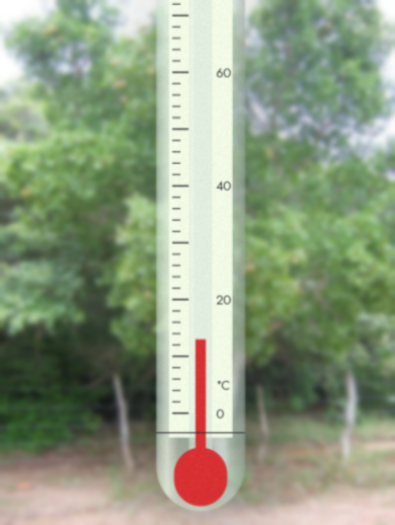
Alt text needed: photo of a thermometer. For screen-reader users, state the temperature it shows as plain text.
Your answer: 13 °C
